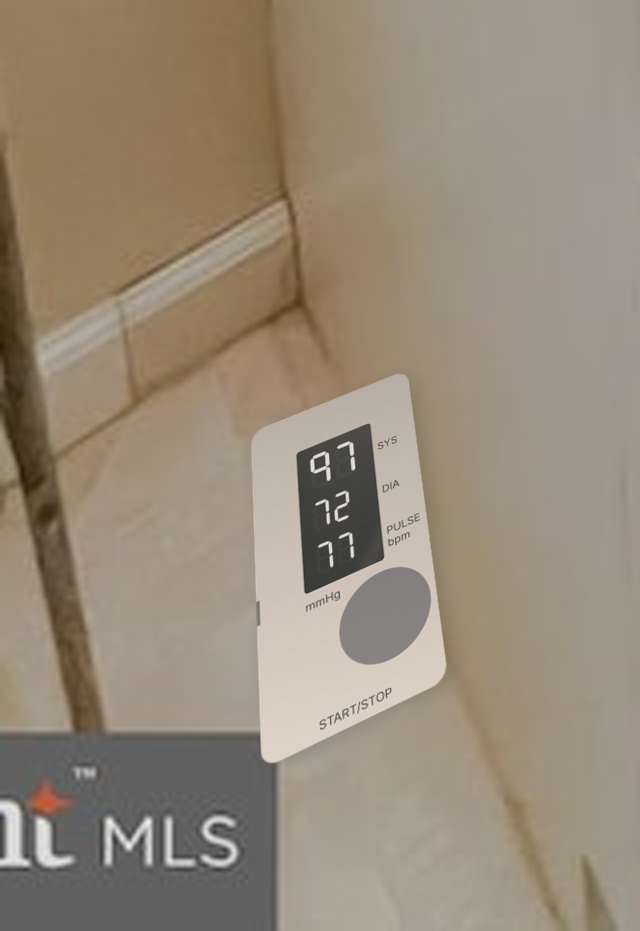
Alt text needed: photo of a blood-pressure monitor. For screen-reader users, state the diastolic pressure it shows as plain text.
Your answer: 72 mmHg
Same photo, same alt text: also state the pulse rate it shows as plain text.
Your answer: 77 bpm
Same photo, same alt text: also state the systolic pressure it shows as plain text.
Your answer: 97 mmHg
